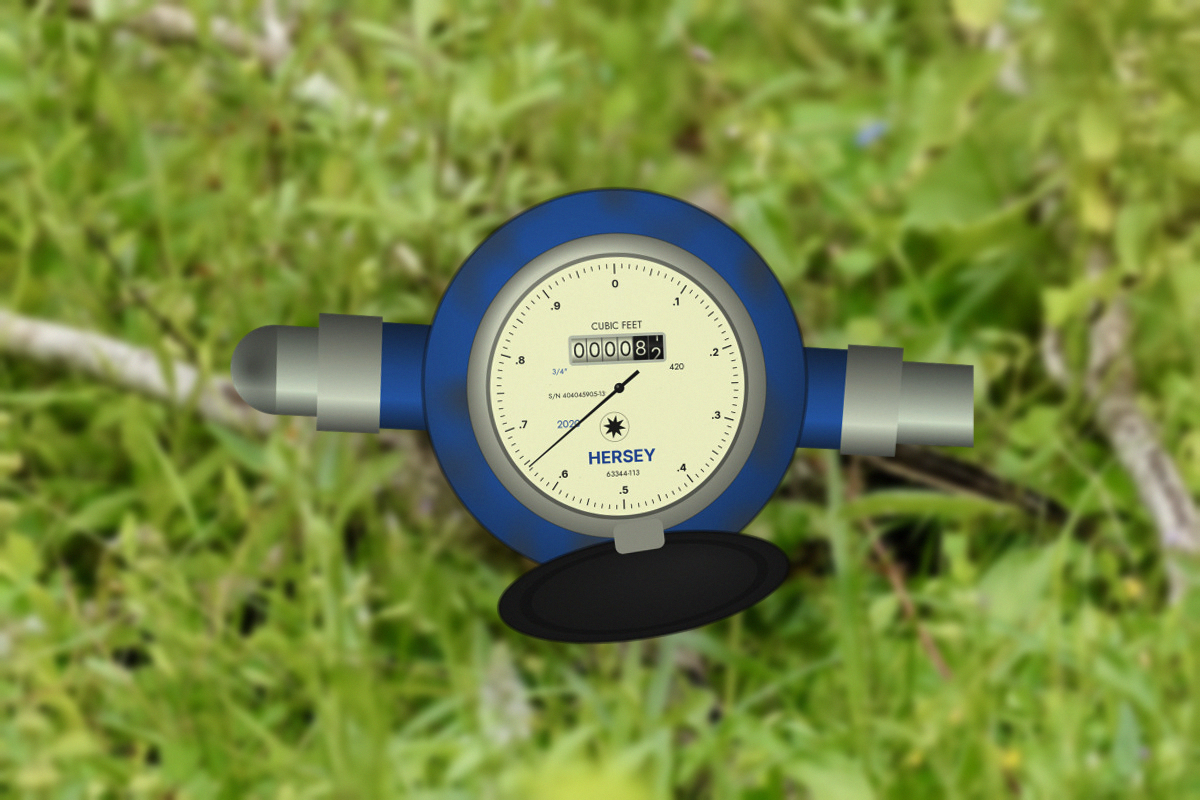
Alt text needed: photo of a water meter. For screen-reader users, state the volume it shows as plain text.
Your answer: 81.64 ft³
